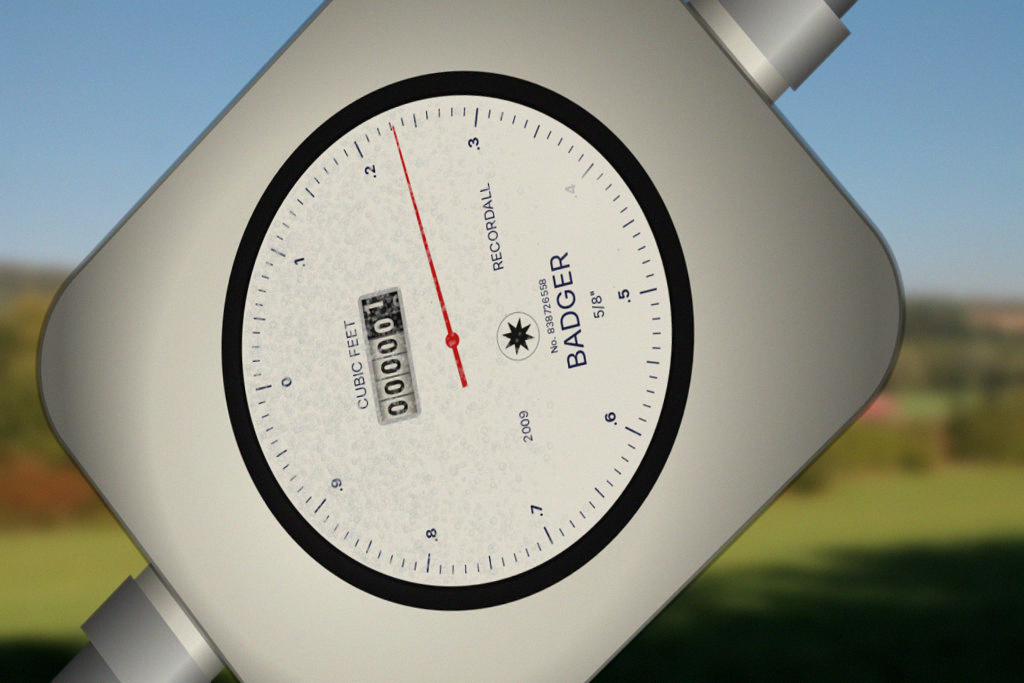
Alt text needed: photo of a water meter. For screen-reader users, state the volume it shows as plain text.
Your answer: 1.23 ft³
